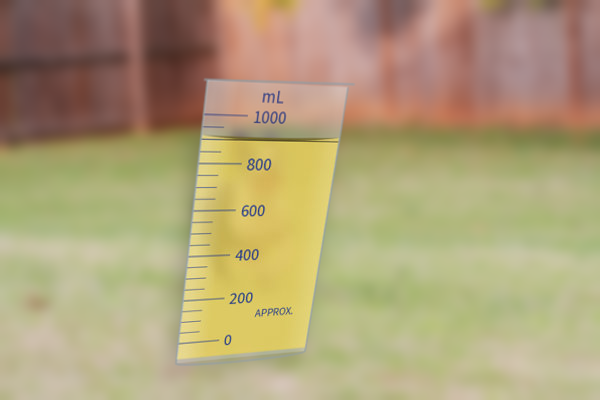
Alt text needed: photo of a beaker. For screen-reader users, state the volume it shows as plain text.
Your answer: 900 mL
